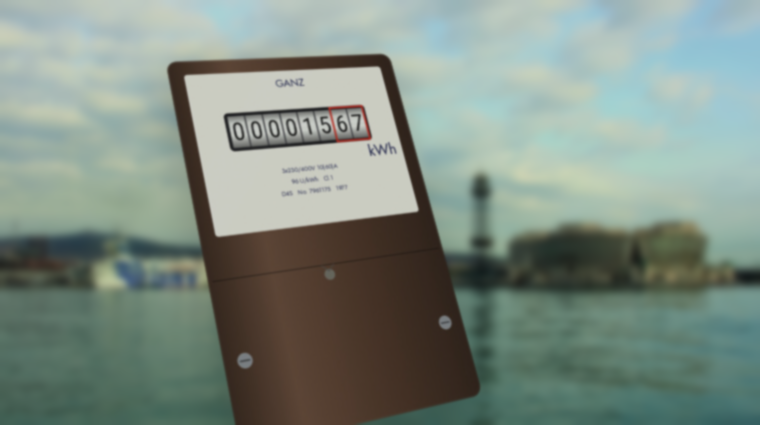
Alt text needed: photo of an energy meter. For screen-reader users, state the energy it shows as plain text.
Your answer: 15.67 kWh
